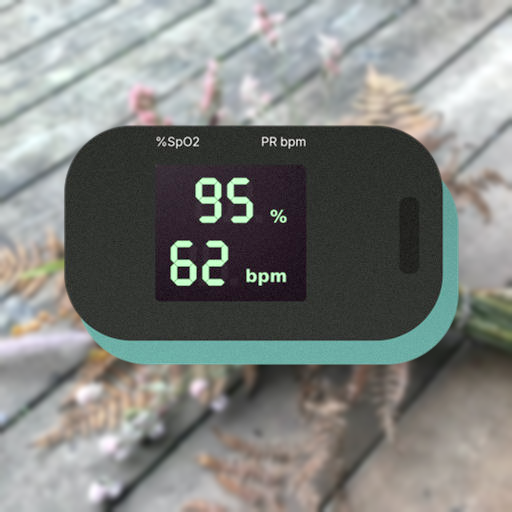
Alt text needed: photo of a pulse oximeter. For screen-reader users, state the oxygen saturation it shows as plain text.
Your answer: 95 %
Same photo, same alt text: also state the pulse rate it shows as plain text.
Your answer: 62 bpm
